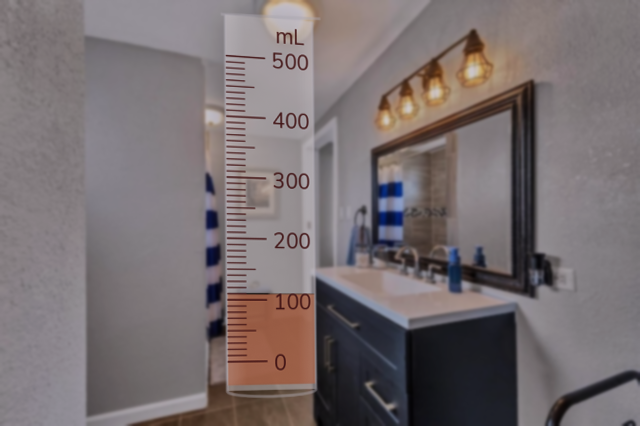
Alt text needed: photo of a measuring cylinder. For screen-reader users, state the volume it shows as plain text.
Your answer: 110 mL
